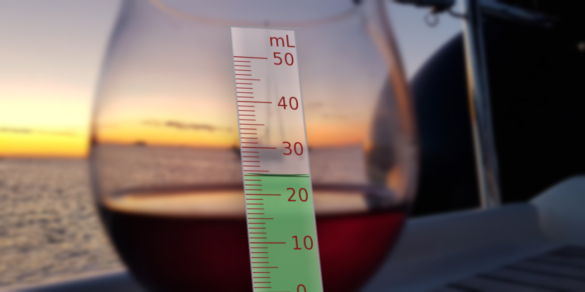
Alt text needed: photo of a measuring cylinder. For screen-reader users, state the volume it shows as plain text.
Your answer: 24 mL
